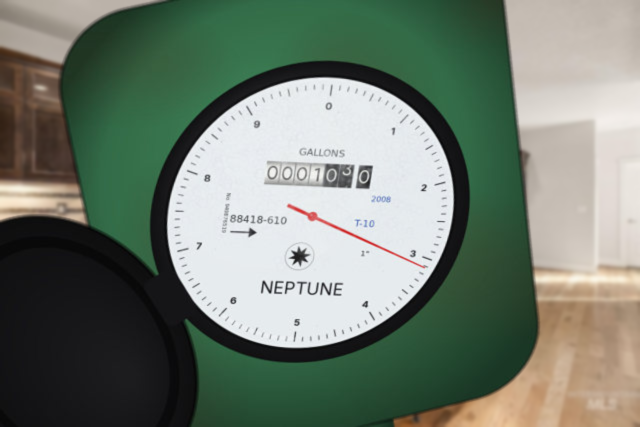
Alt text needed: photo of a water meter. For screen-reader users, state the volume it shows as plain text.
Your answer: 1033.1 gal
